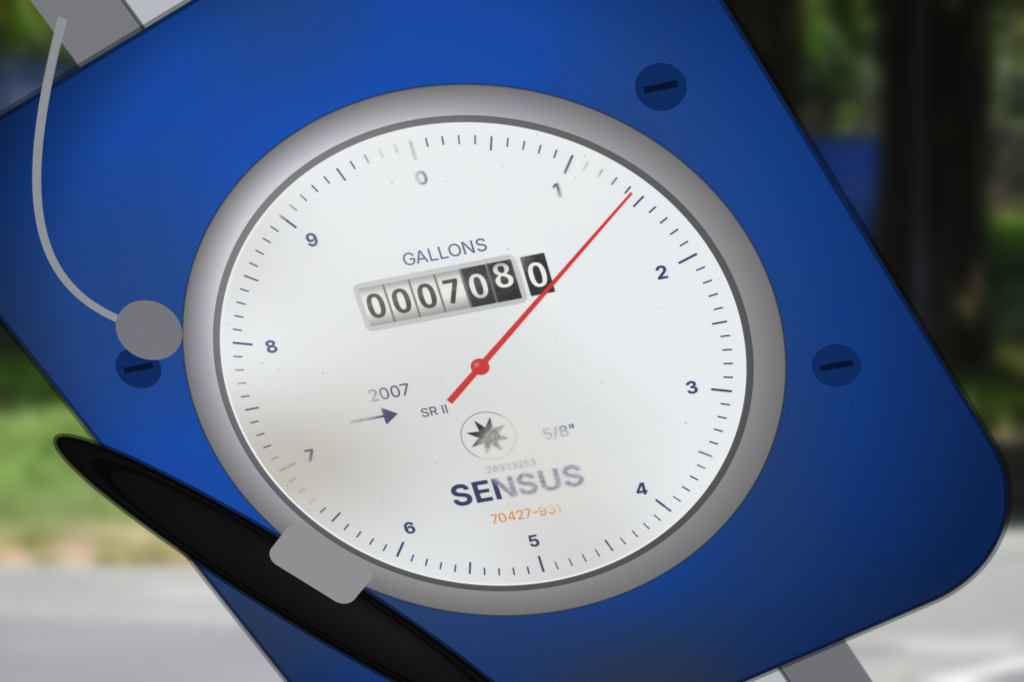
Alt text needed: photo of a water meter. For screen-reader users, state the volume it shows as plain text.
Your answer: 7081.4 gal
